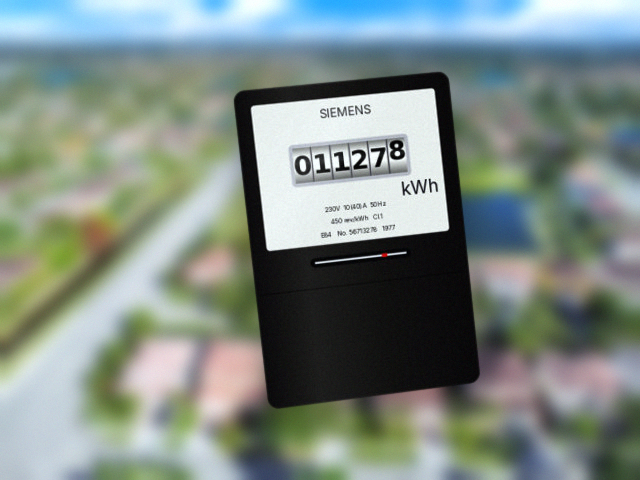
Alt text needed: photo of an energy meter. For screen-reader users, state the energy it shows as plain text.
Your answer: 11278 kWh
